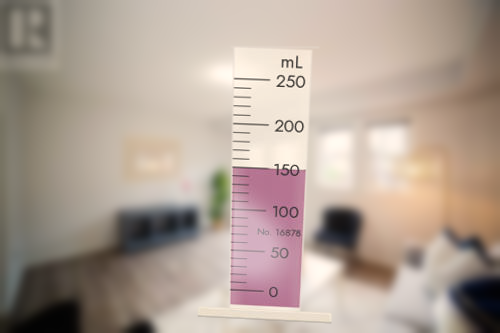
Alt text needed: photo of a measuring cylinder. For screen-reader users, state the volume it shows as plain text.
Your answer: 150 mL
